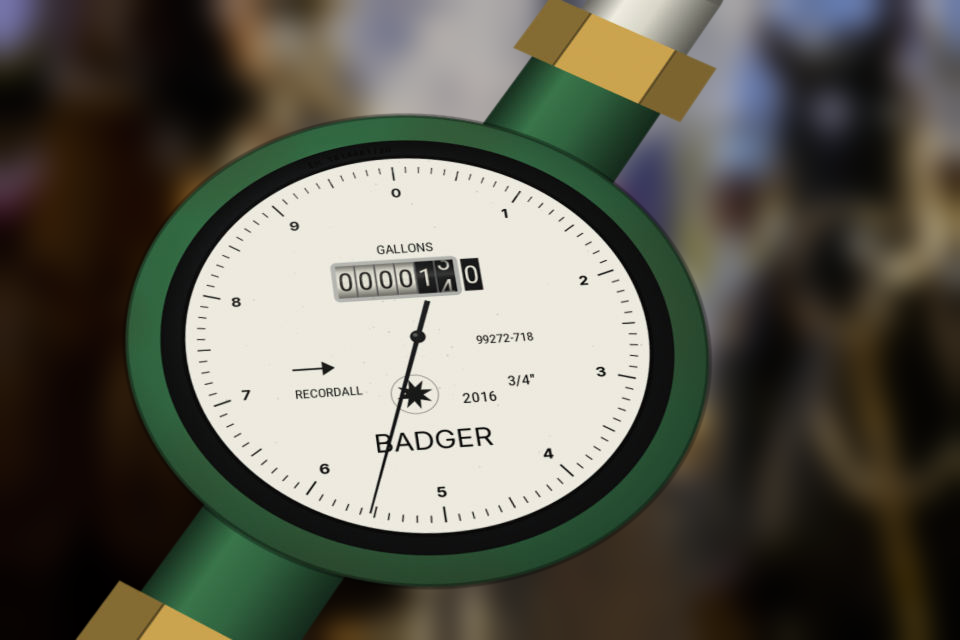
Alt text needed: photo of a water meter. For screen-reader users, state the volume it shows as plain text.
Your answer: 135.5 gal
